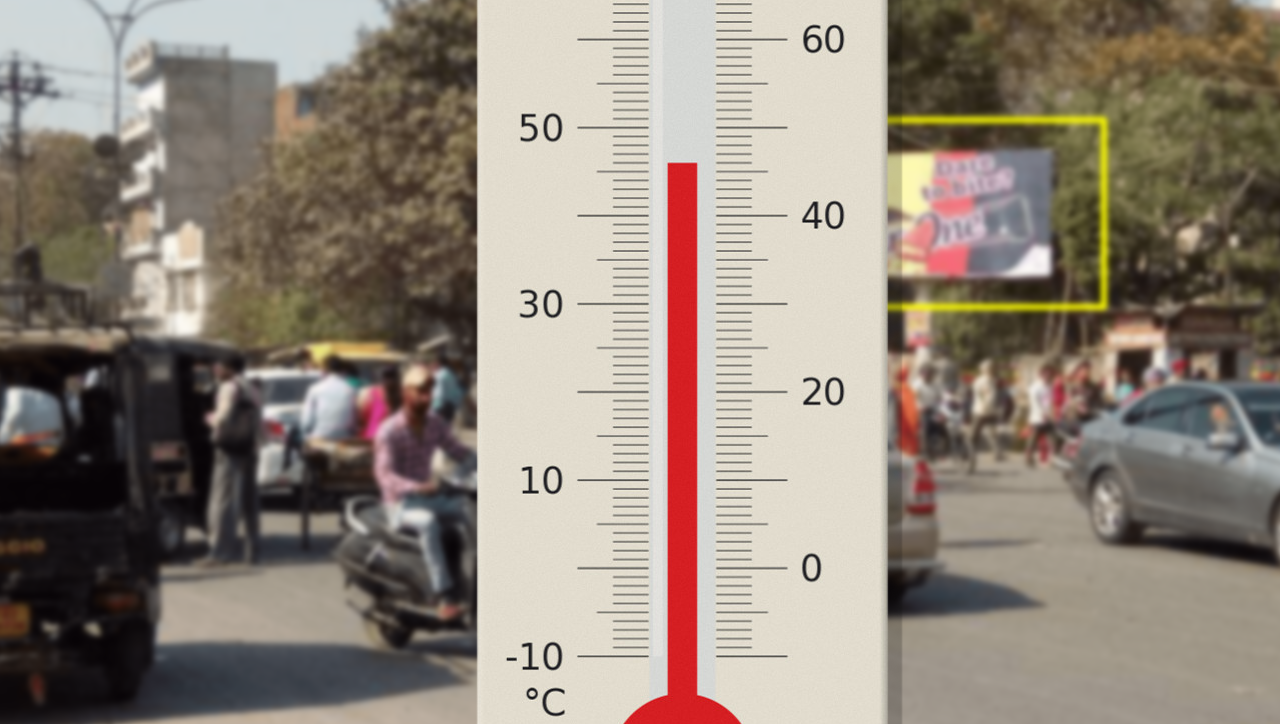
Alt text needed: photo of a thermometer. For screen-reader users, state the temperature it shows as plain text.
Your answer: 46 °C
